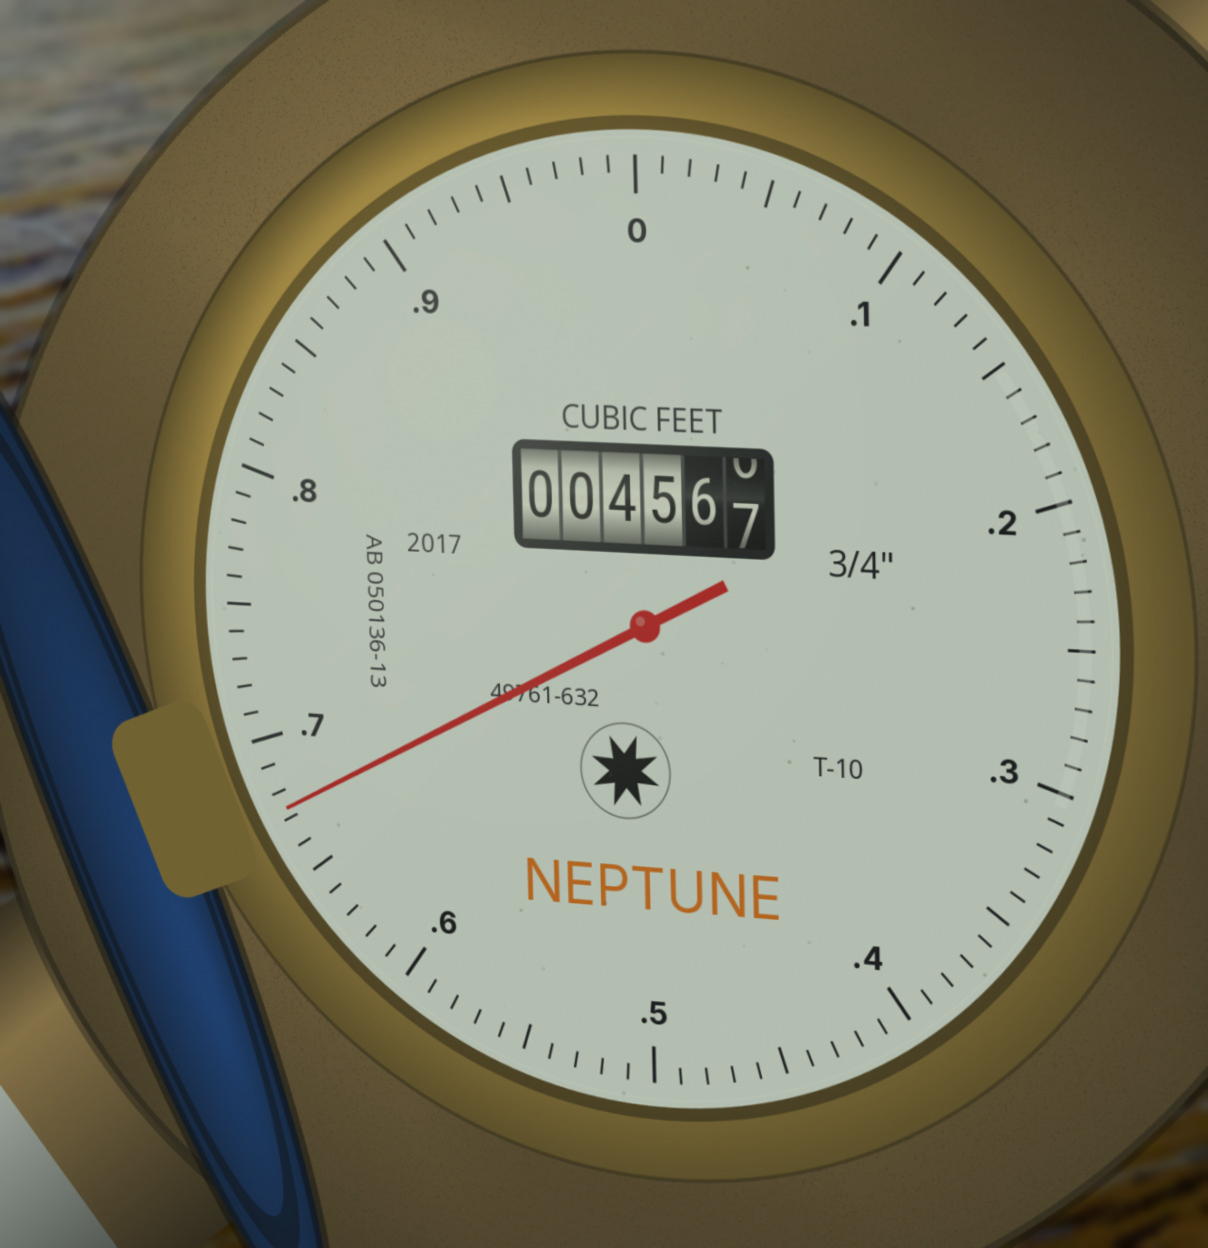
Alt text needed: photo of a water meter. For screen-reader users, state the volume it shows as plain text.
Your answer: 4566.67 ft³
